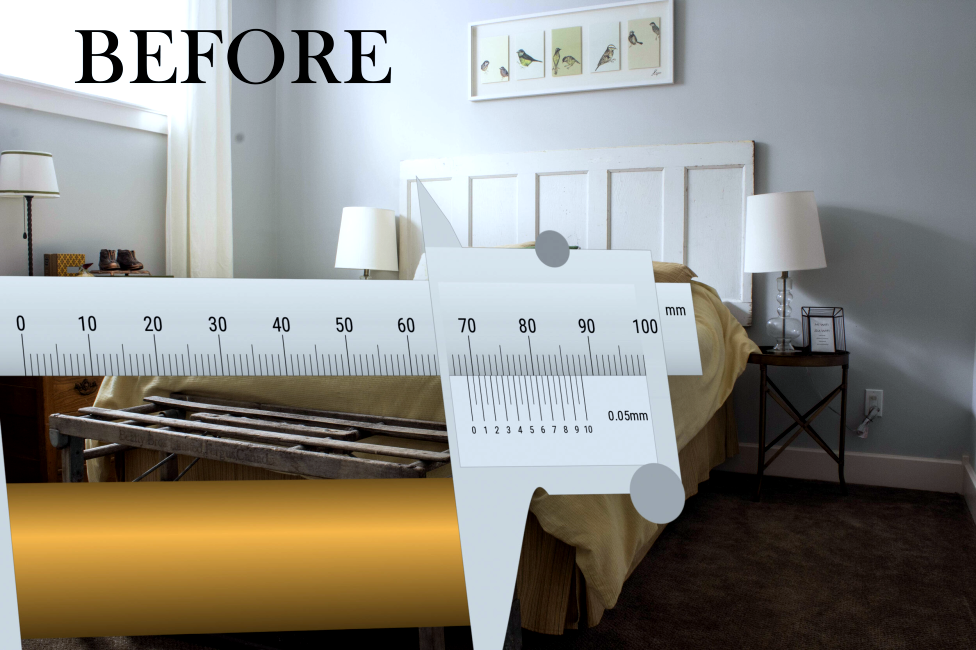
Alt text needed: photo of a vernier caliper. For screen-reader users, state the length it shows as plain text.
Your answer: 69.0 mm
